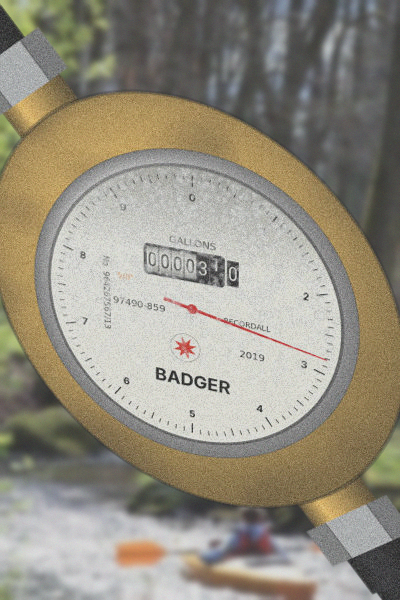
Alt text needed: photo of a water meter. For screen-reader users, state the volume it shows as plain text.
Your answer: 312.8 gal
